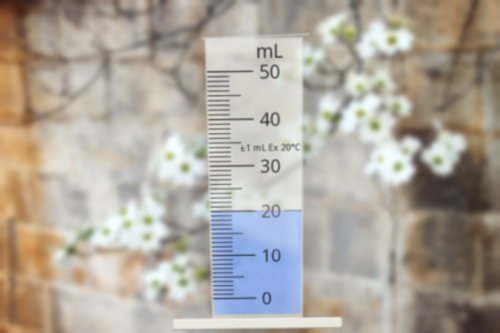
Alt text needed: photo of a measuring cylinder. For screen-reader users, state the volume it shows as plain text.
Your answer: 20 mL
